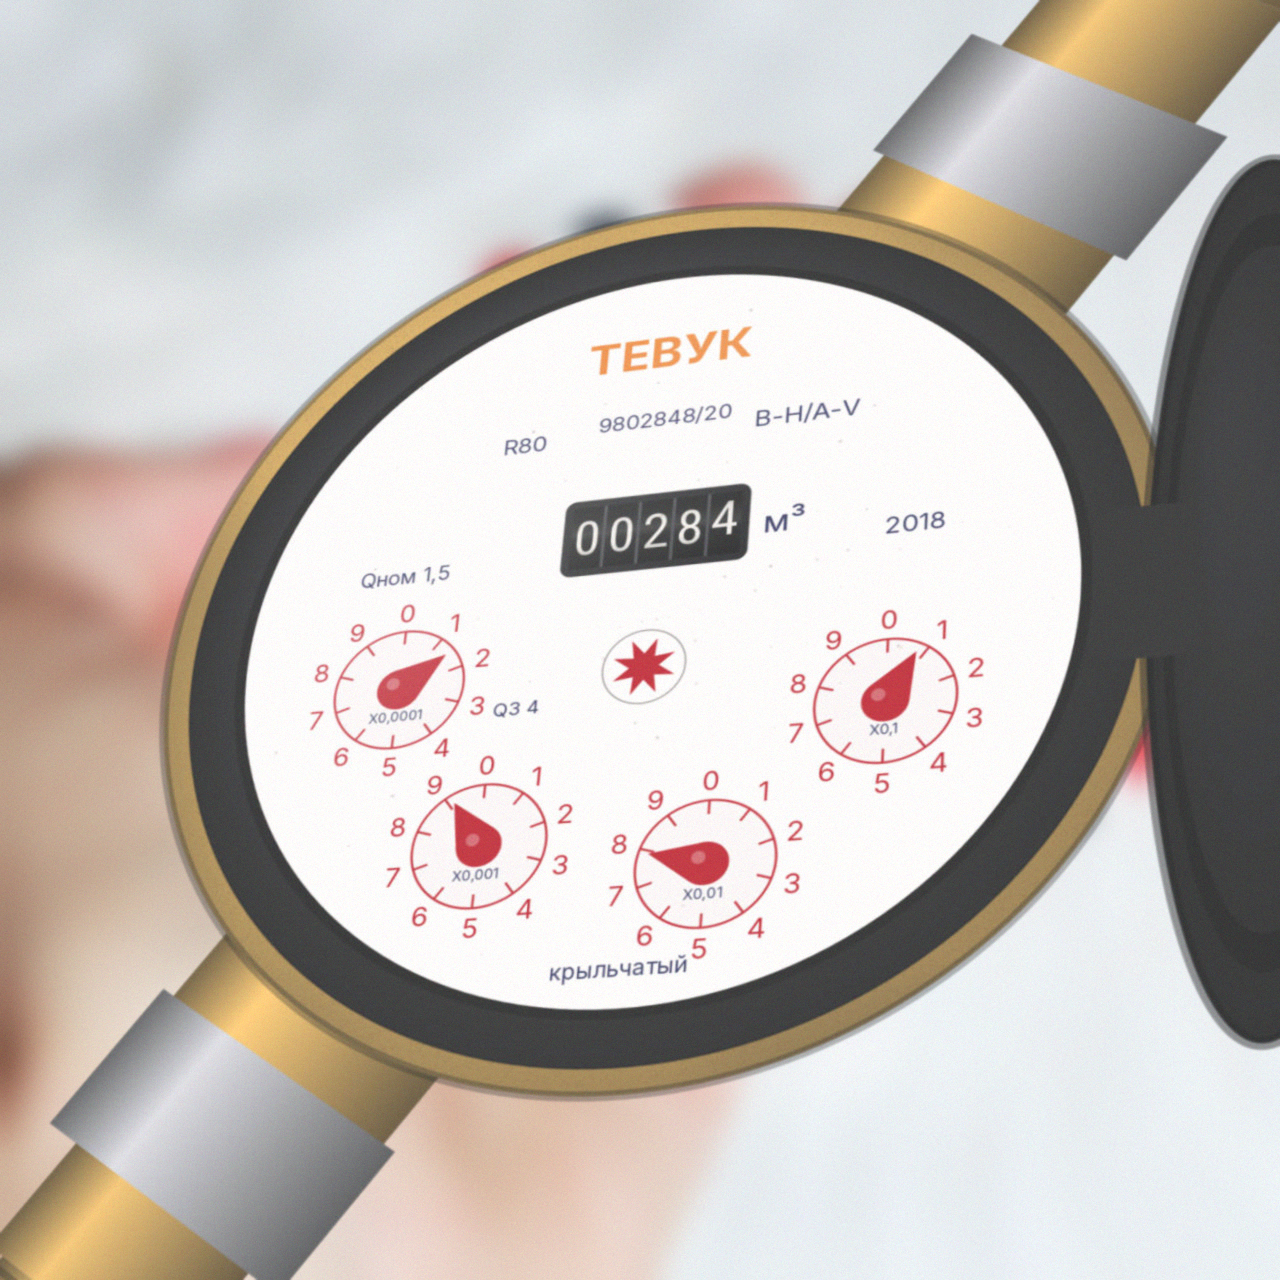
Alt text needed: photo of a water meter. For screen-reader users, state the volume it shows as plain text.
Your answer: 284.0791 m³
